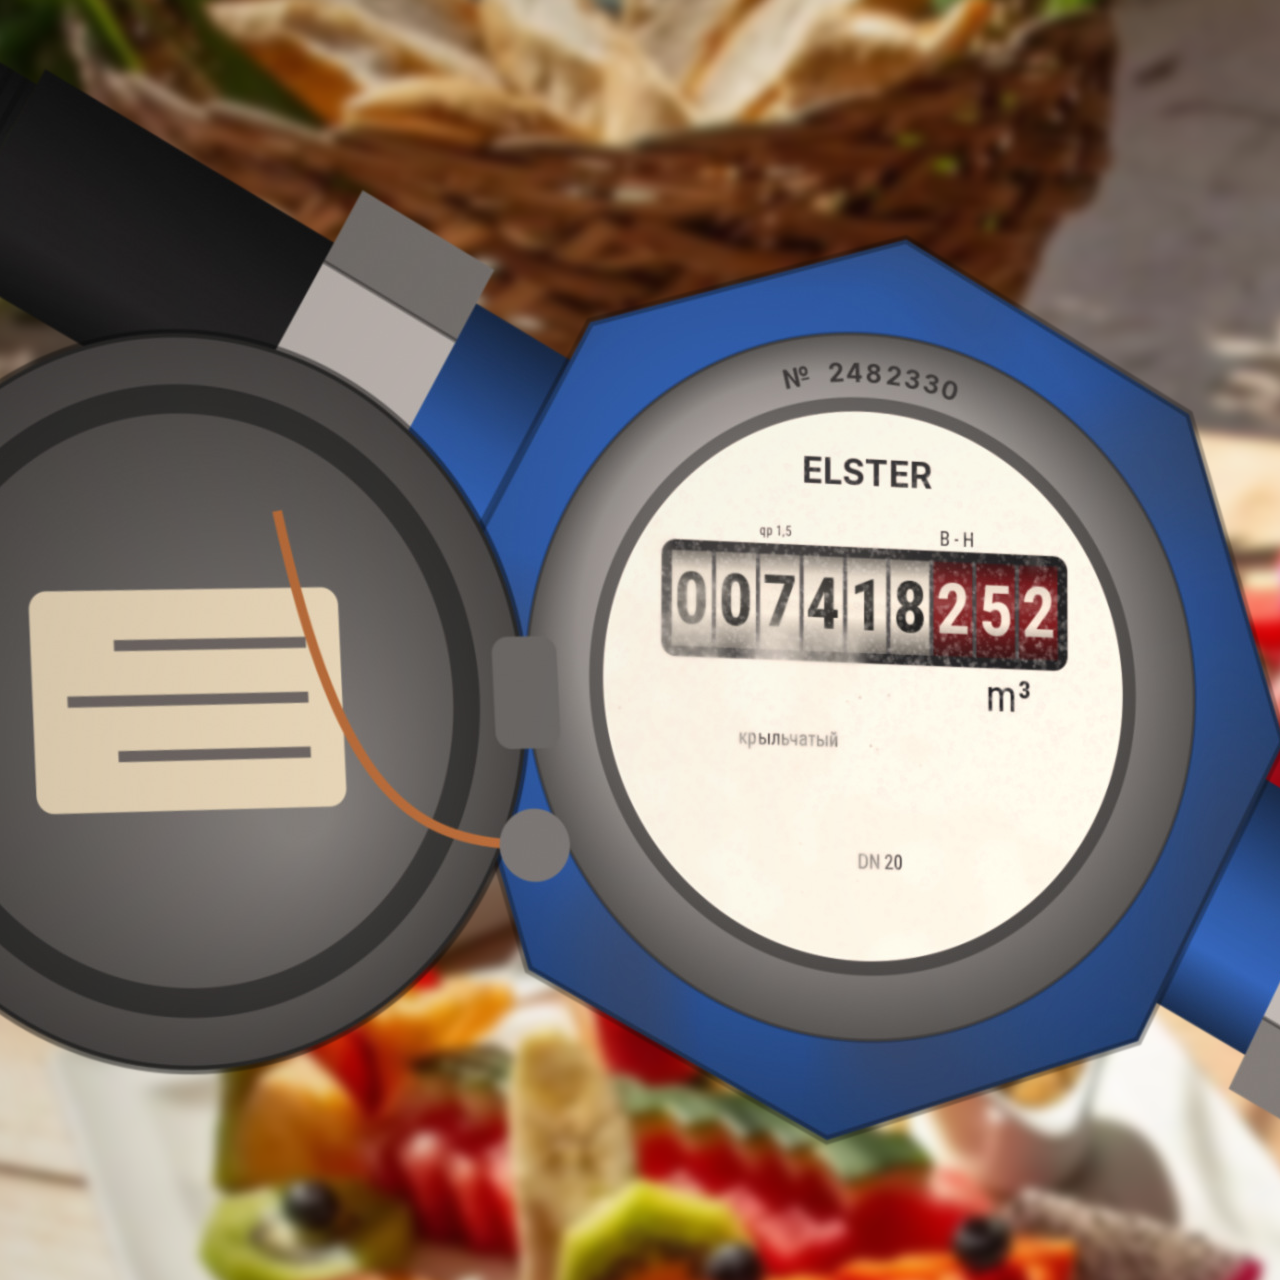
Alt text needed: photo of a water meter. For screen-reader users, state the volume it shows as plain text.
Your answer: 7418.252 m³
